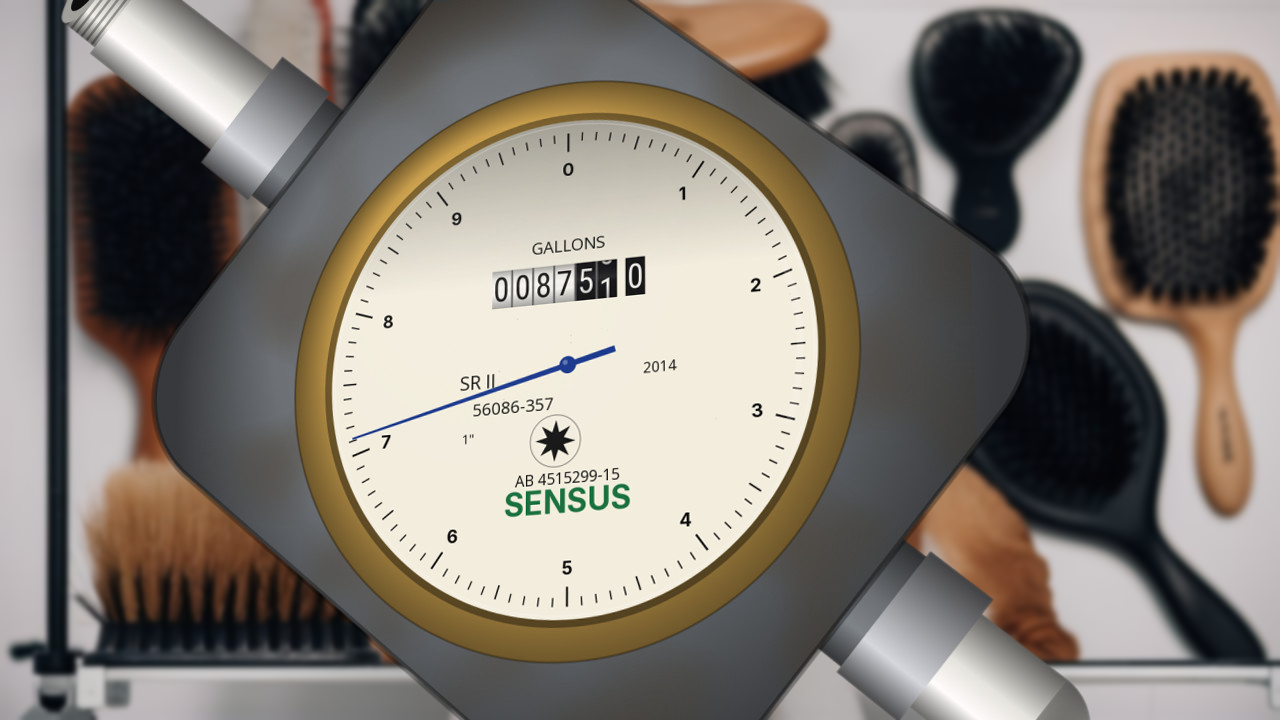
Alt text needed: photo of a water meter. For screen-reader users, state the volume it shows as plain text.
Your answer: 87507.1 gal
